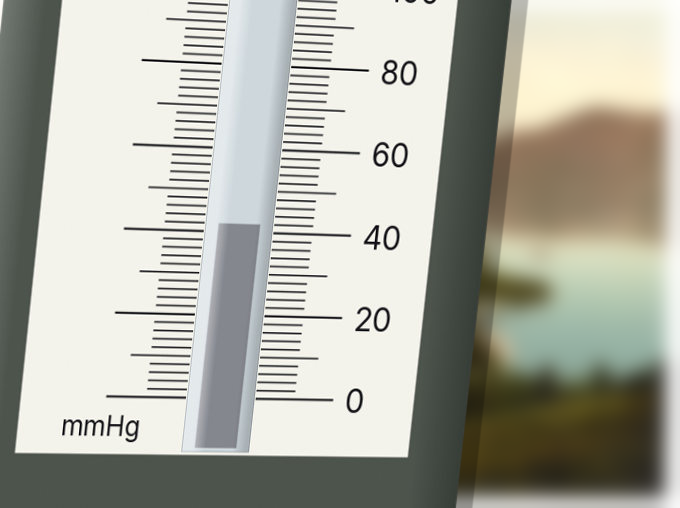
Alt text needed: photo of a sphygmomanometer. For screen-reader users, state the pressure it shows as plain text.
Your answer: 42 mmHg
